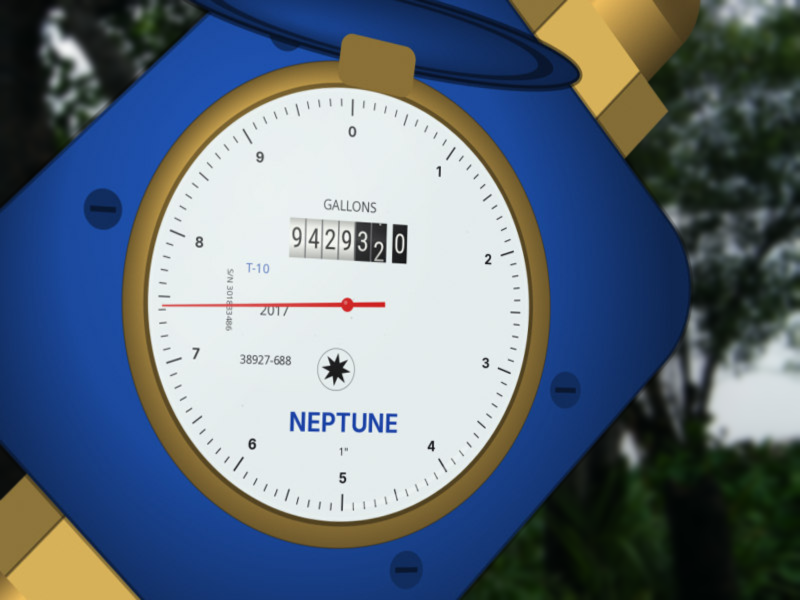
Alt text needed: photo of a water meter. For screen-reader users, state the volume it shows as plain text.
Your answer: 9429317.4 gal
